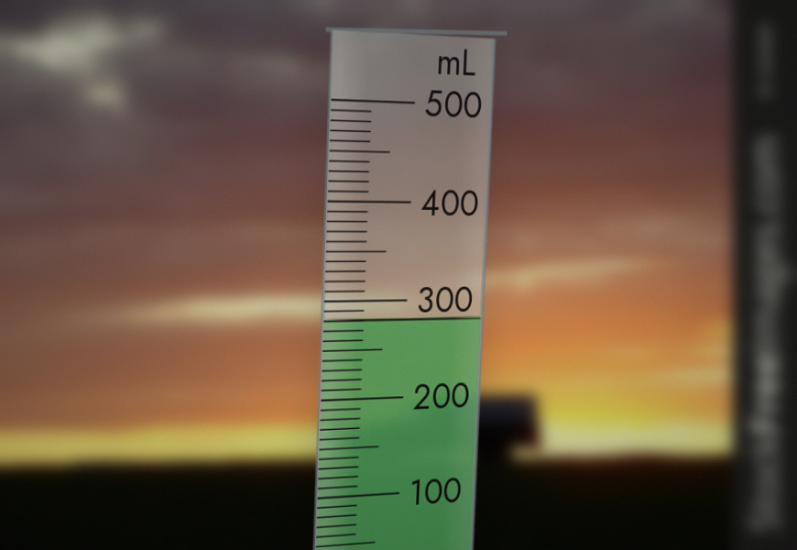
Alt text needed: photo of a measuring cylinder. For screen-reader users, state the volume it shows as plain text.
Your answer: 280 mL
